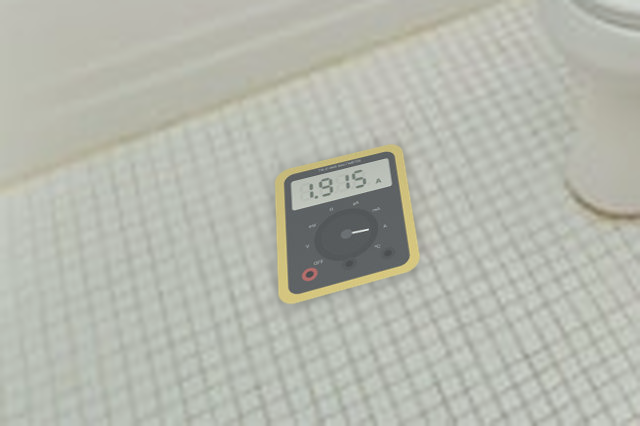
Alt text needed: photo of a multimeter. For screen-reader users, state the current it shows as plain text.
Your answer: 1.915 A
